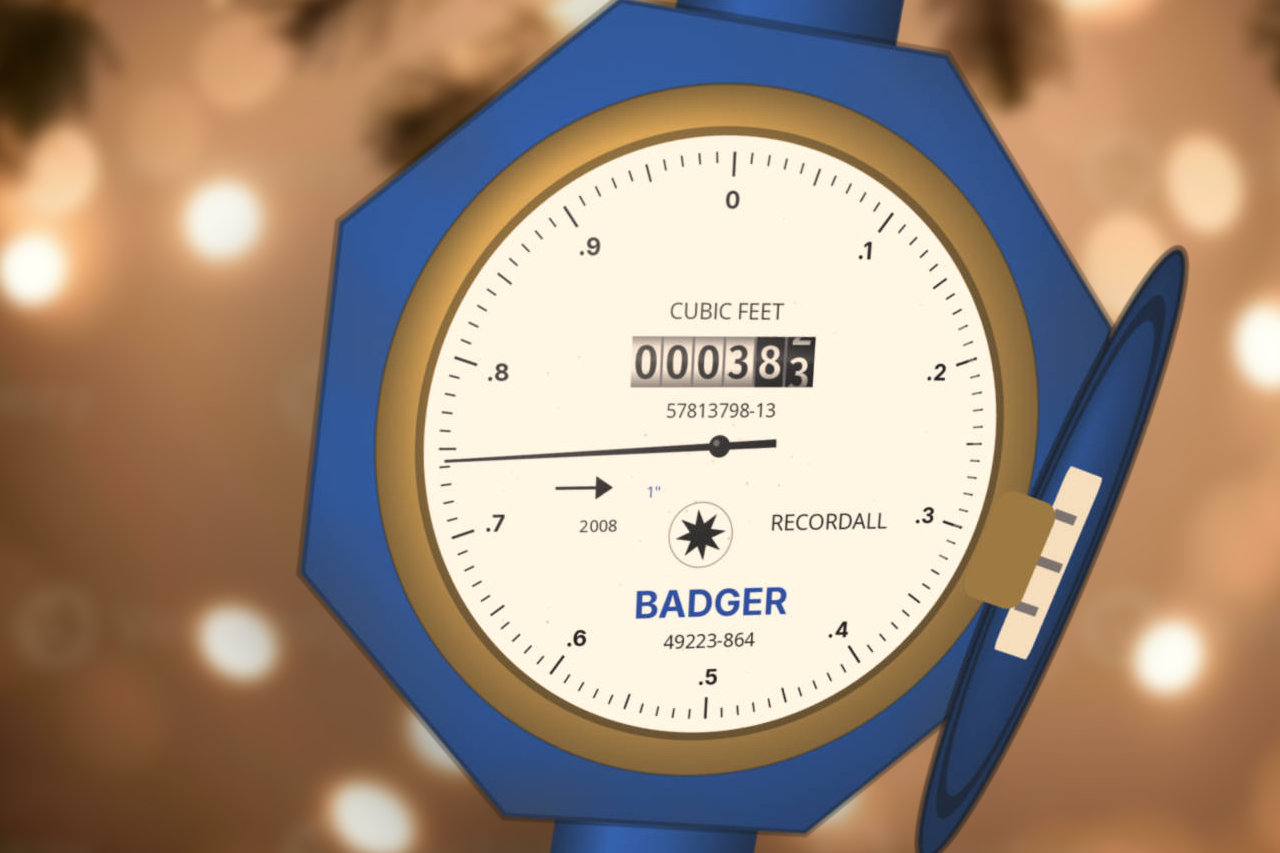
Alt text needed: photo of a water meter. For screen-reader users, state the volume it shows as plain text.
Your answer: 382.74 ft³
